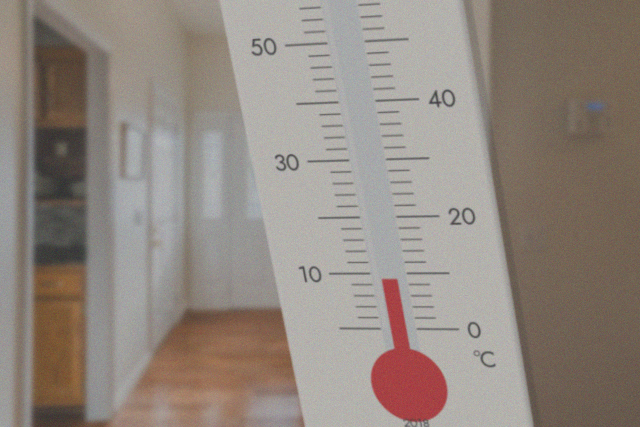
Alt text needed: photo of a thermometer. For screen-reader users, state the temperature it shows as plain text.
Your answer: 9 °C
